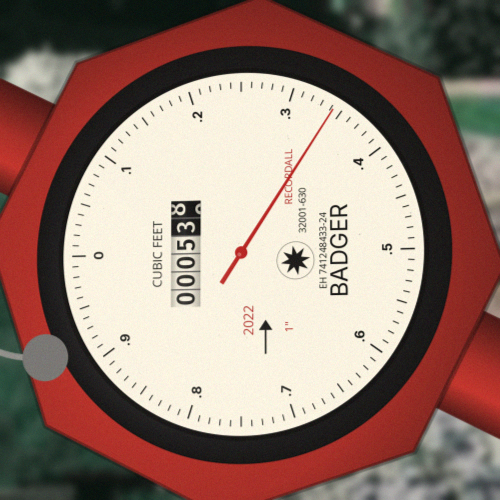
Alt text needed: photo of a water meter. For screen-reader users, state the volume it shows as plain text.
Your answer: 538.34 ft³
